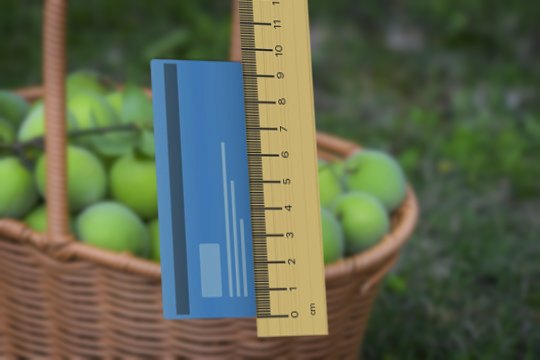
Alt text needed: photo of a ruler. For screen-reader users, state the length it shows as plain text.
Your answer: 9.5 cm
